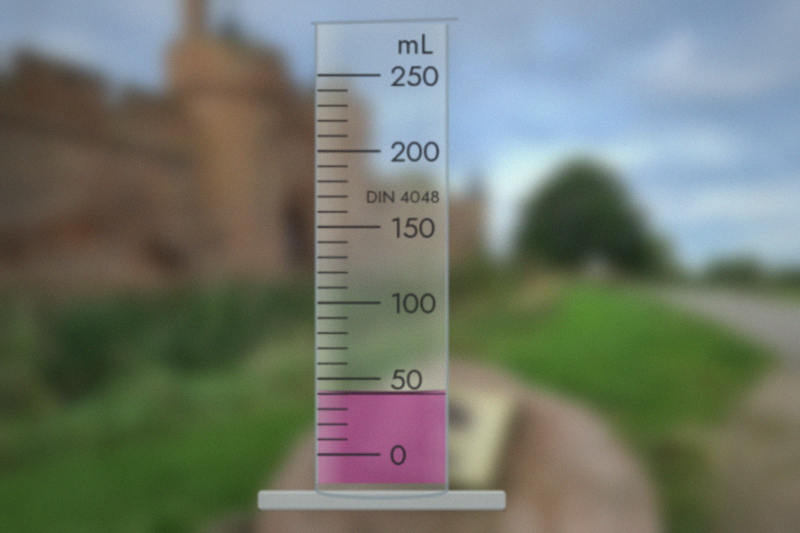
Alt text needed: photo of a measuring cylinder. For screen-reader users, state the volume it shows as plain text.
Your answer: 40 mL
